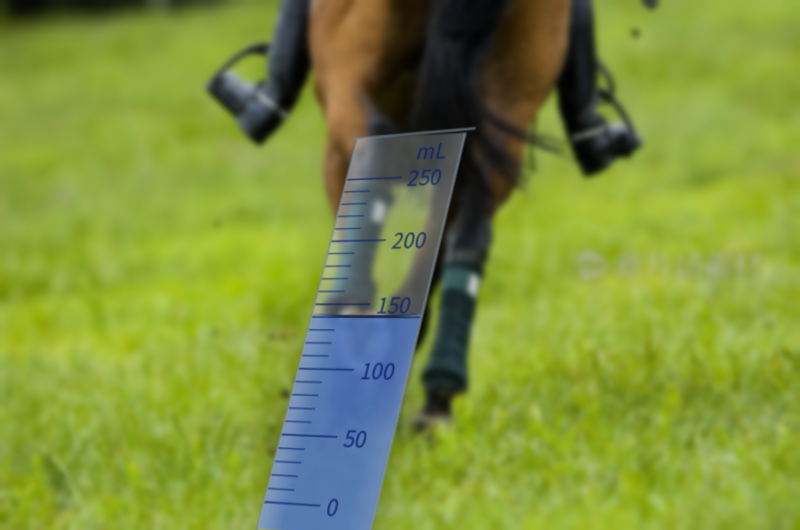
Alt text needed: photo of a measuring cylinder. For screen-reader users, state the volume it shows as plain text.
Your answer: 140 mL
